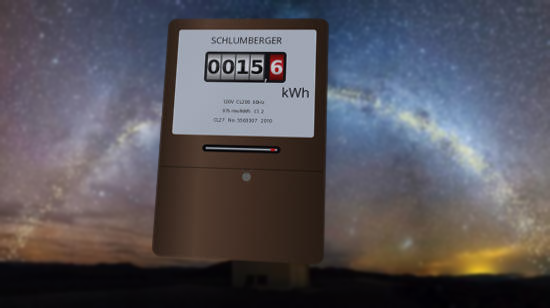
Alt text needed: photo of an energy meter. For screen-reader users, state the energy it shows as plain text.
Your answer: 15.6 kWh
